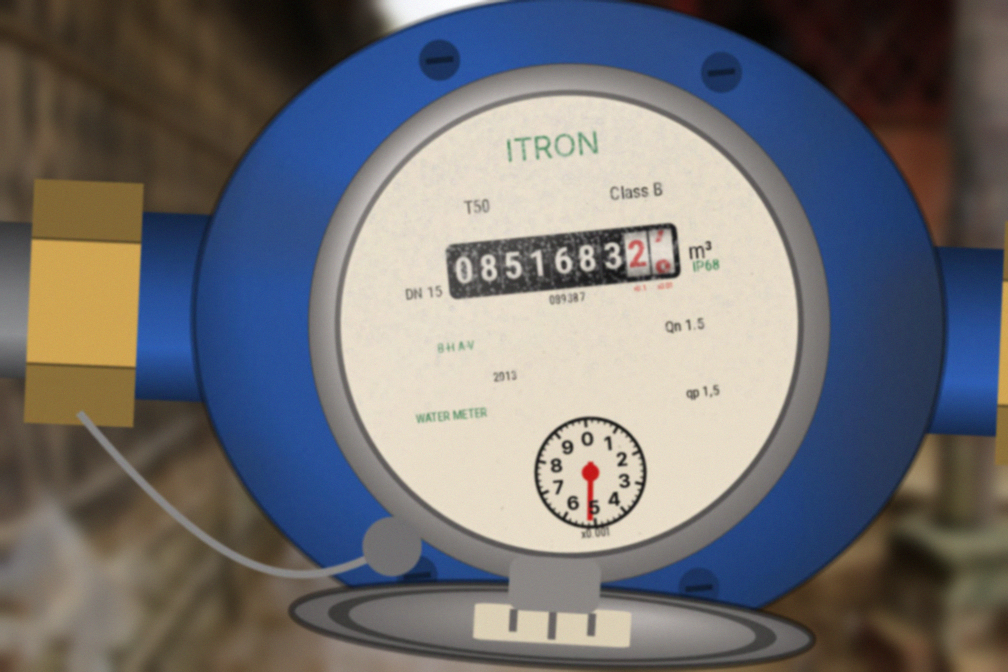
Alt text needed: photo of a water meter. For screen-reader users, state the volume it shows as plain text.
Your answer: 851683.275 m³
